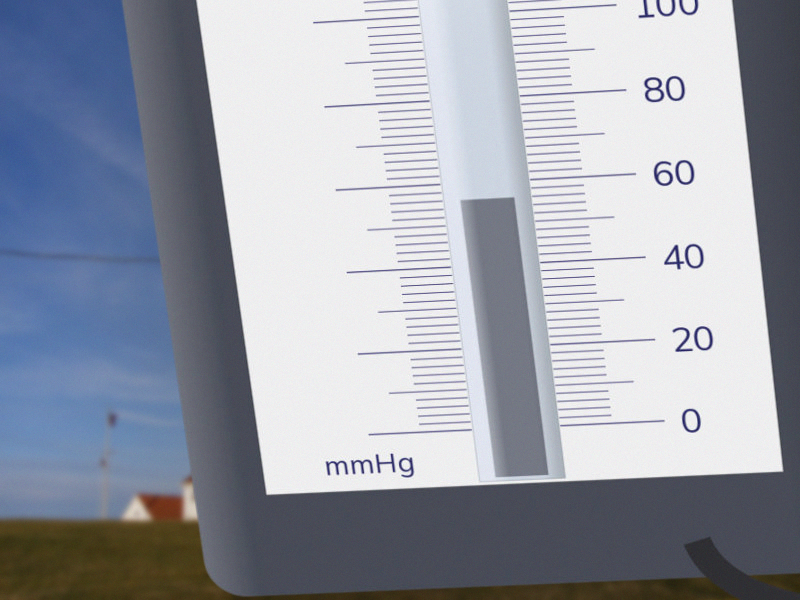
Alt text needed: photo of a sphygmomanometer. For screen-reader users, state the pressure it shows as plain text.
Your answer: 56 mmHg
